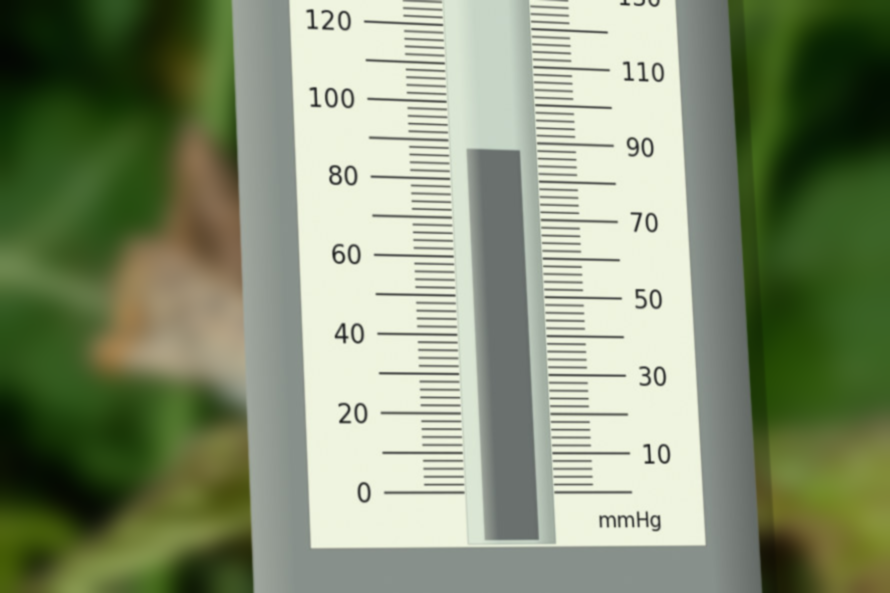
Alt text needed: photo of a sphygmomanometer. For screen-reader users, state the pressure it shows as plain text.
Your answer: 88 mmHg
